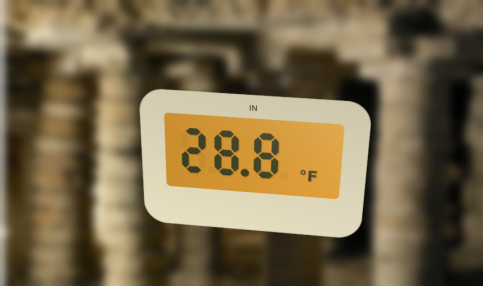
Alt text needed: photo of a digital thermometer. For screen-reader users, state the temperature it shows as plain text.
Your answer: 28.8 °F
